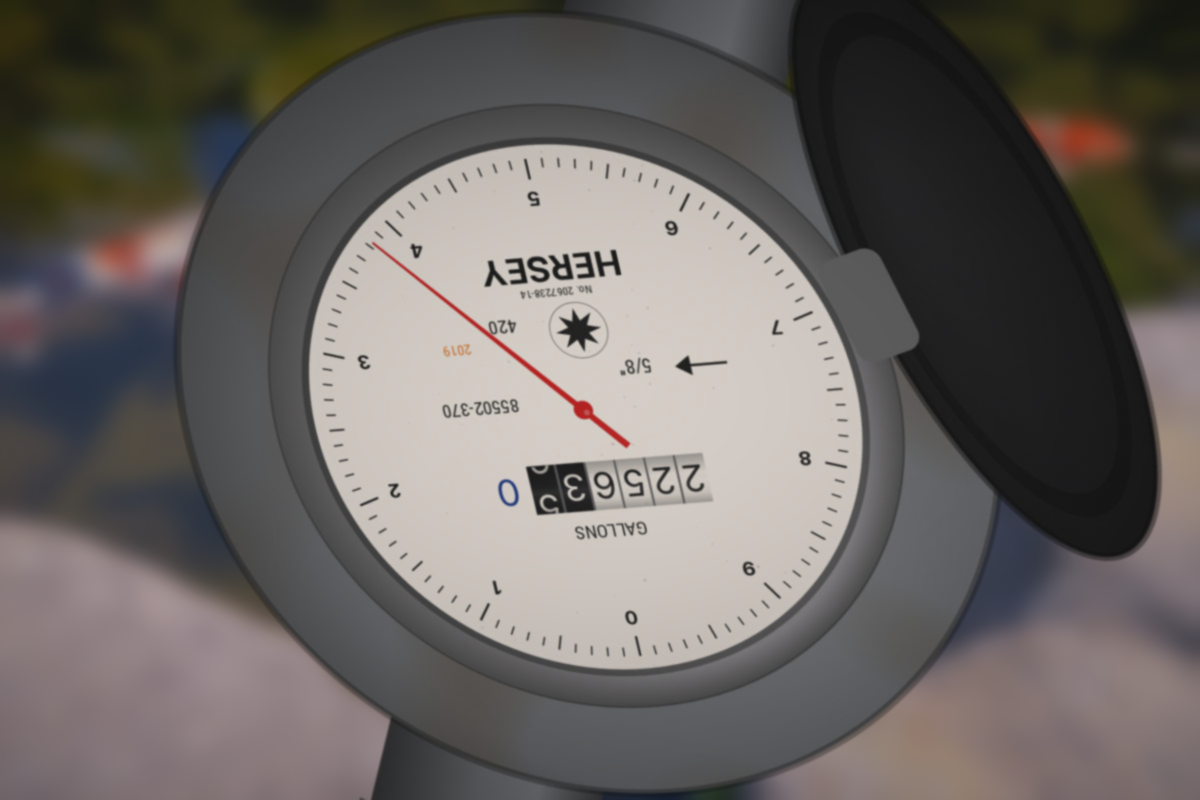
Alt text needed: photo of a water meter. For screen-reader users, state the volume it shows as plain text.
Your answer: 2256353.8 gal
